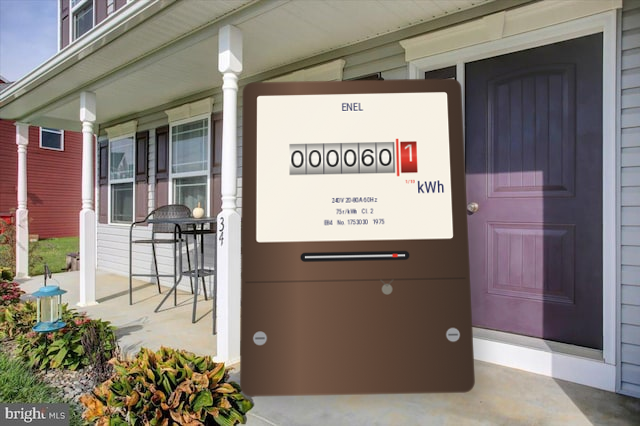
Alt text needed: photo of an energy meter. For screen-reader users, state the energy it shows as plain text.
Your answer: 60.1 kWh
